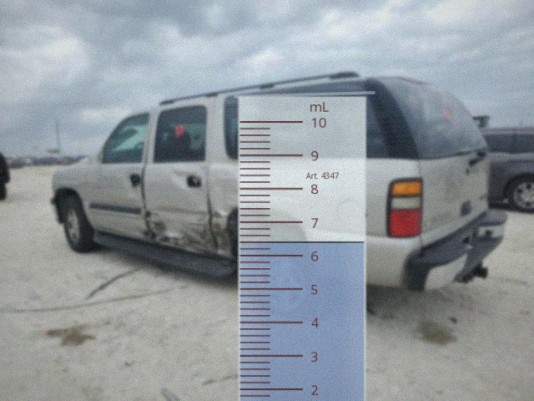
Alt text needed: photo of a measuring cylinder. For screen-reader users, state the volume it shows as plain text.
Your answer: 6.4 mL
